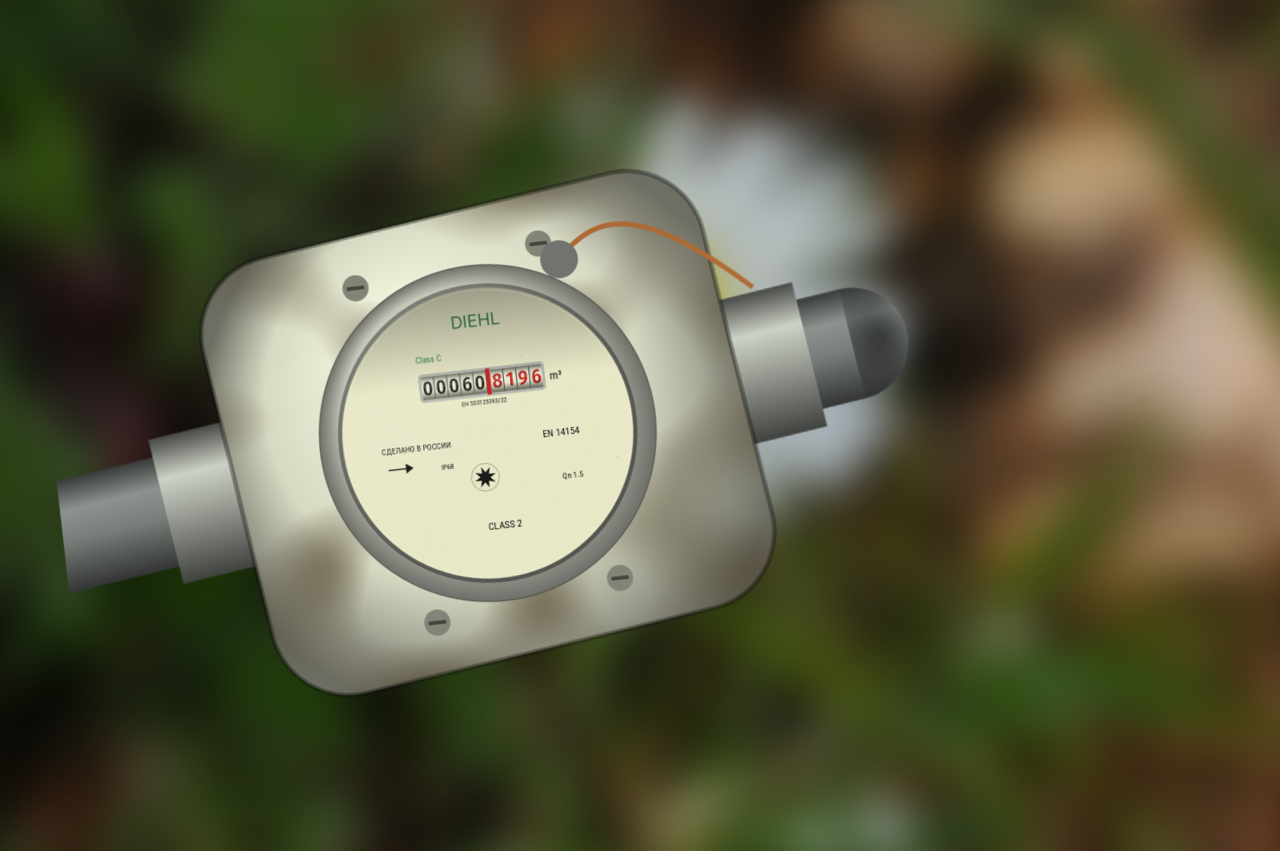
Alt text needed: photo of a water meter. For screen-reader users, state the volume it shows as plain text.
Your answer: 60.8196 m³
